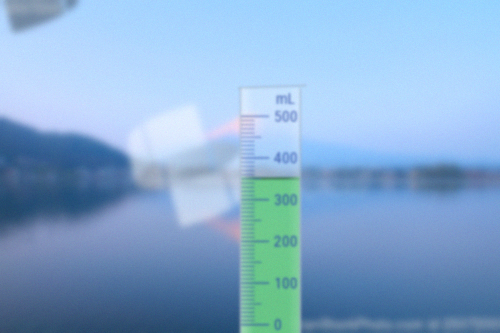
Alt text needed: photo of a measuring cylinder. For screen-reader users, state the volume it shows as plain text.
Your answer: 350 mL
